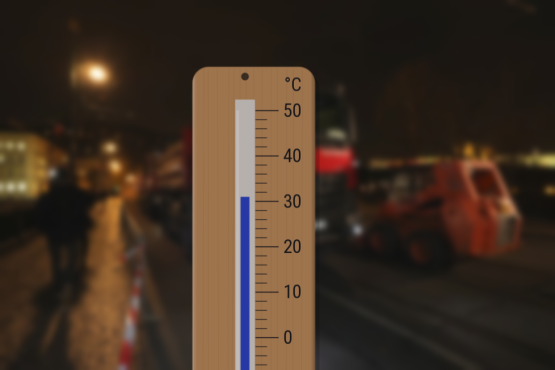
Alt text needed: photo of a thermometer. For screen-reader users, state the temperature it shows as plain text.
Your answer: 31 °C
